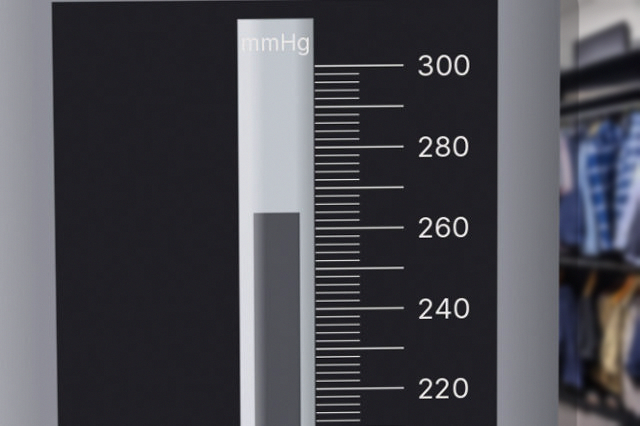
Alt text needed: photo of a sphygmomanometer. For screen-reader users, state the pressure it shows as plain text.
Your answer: 264 mmHg
